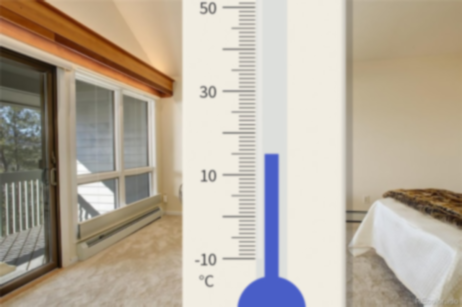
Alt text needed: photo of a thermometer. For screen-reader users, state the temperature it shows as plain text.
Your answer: 15 °C
